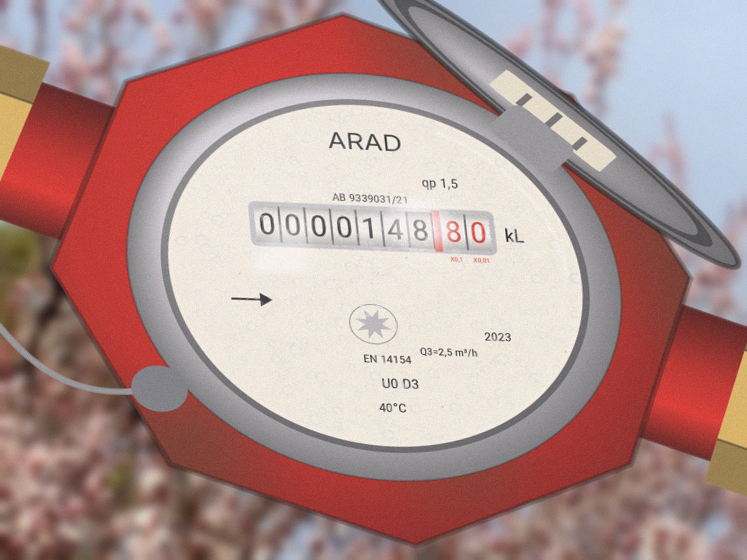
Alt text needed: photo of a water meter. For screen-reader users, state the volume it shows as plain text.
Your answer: 148.80 kL
